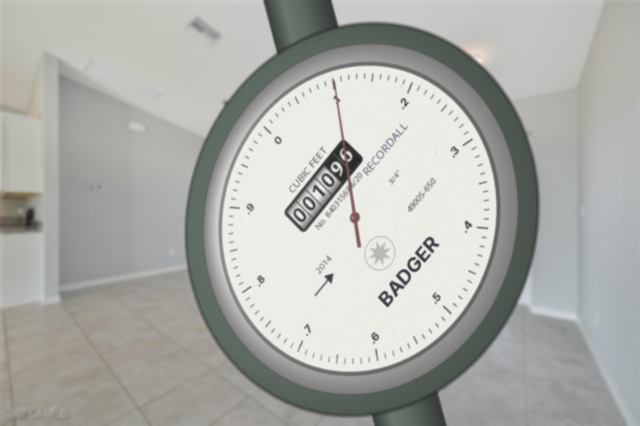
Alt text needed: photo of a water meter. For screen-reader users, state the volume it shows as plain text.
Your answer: 1096.10 ft³
